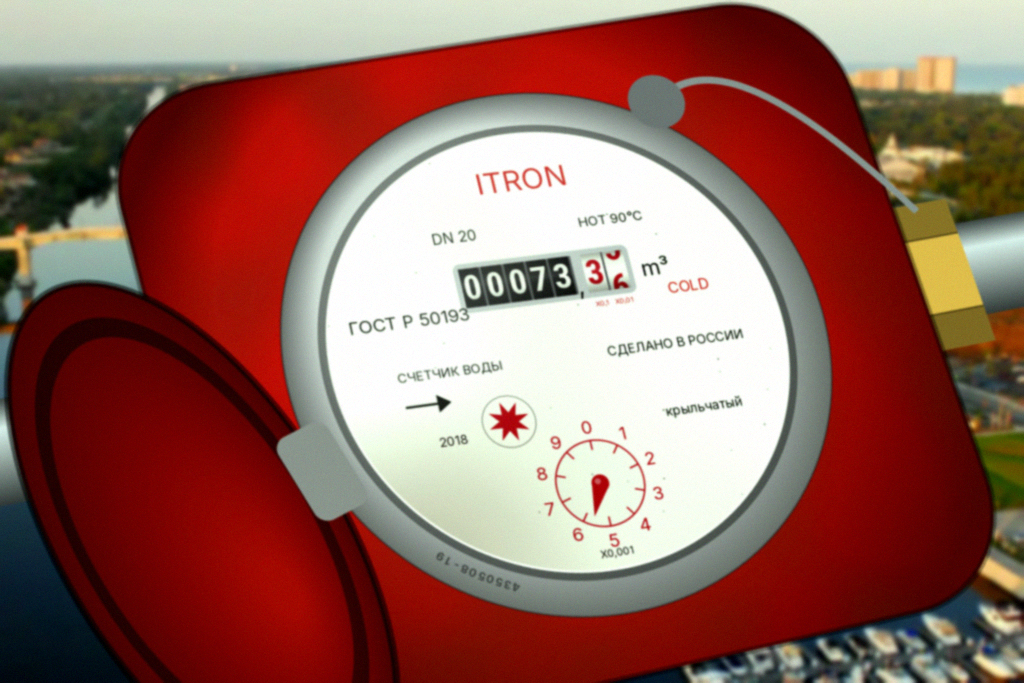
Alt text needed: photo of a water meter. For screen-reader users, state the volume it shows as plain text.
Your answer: 73.355 m³
